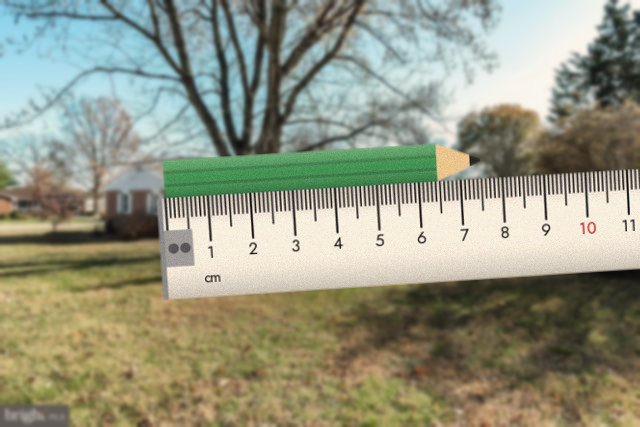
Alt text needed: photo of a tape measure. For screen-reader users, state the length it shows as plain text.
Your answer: 7.5 cm
